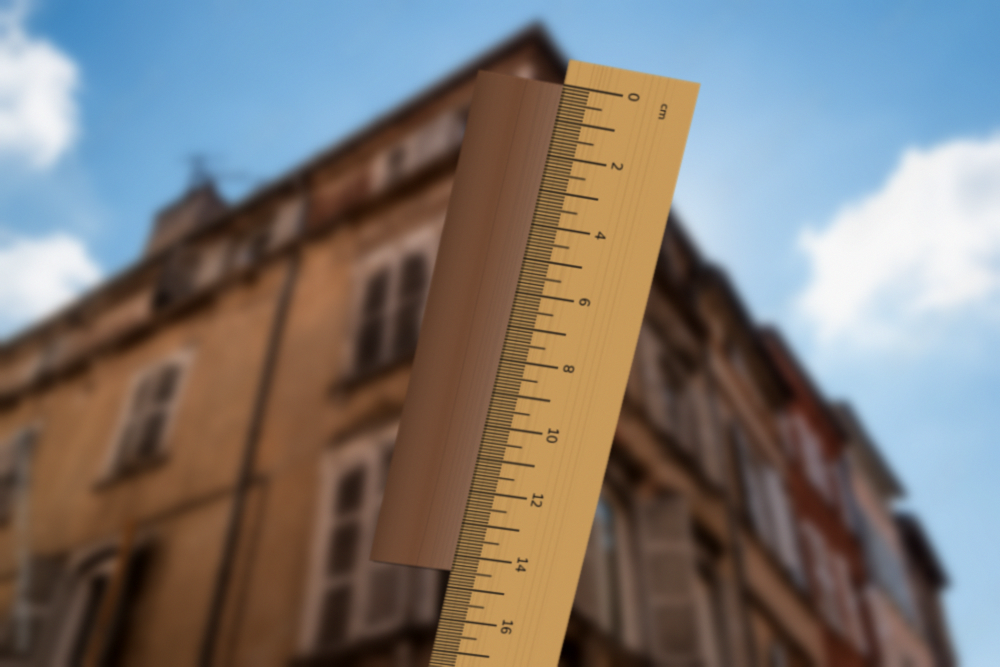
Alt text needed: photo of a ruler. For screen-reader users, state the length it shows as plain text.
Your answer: 14.5 cm
